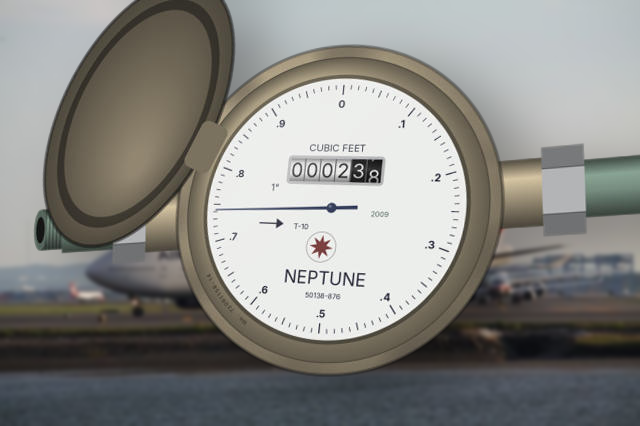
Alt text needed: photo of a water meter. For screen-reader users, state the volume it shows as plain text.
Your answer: 237.74 ft³
